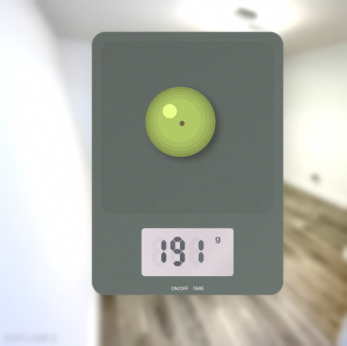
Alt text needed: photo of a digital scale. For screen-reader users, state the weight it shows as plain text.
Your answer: 191 g
